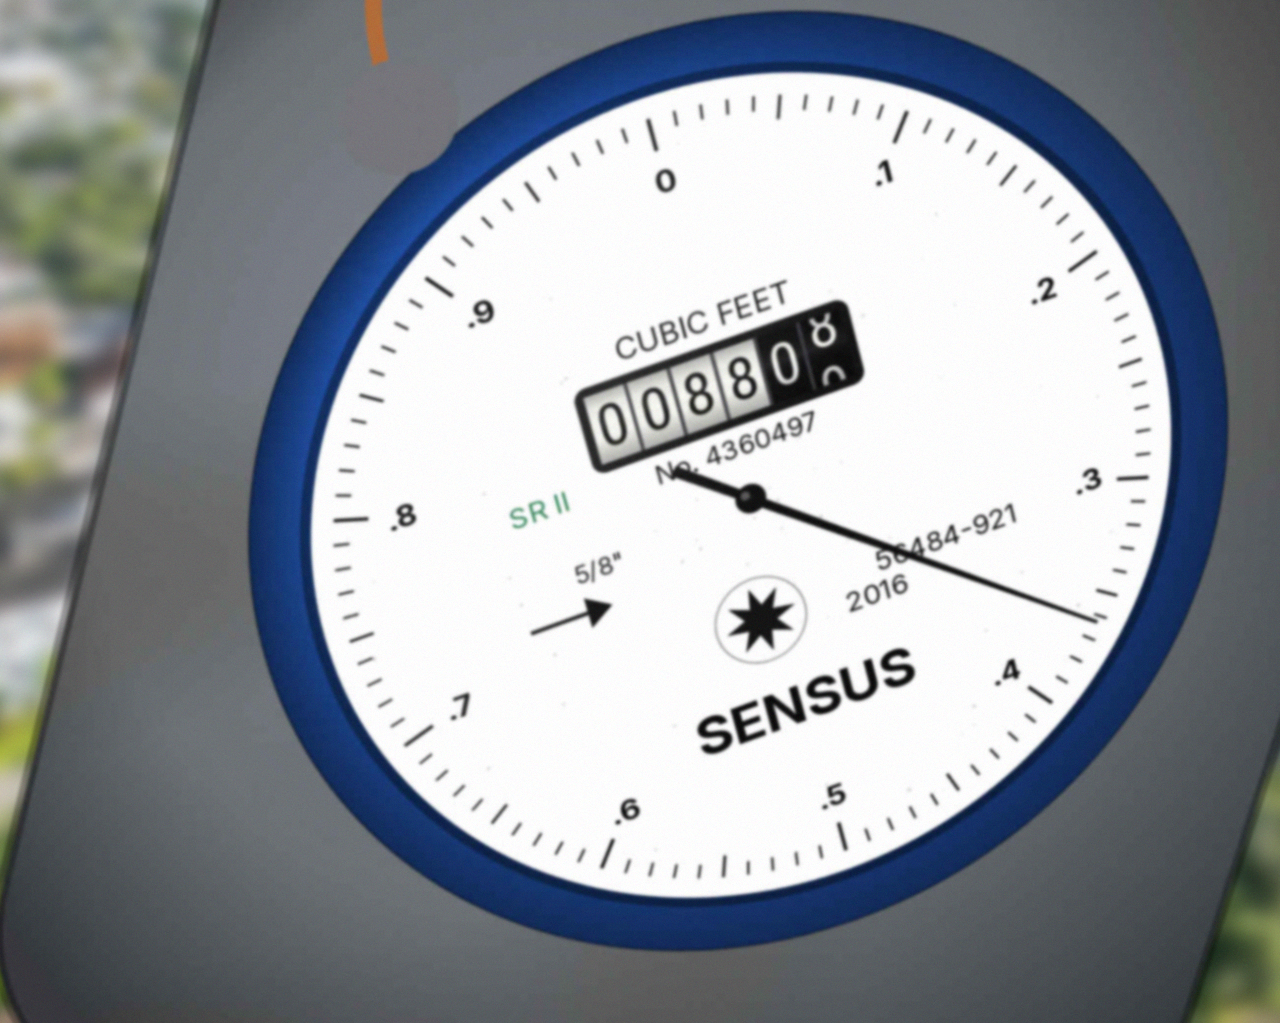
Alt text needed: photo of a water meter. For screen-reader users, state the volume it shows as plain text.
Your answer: 8808.36 ft³
